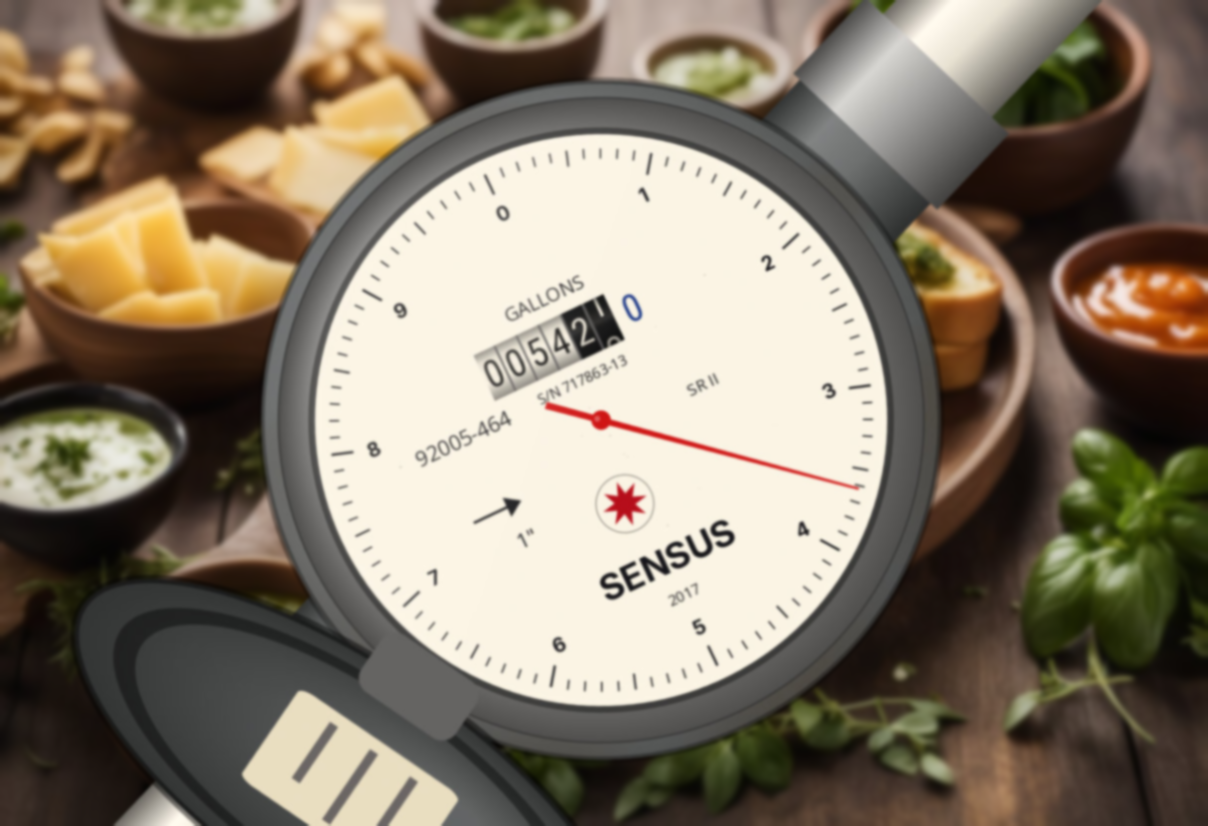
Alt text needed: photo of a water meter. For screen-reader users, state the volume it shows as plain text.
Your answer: 54213.6 gal
